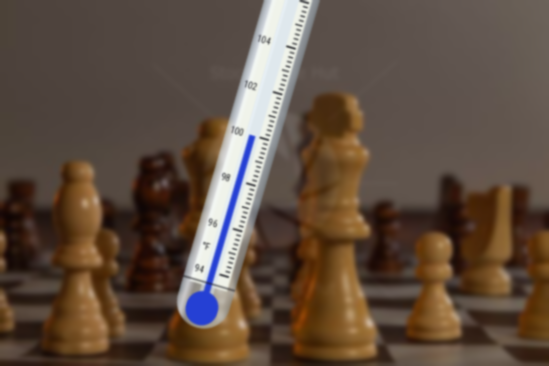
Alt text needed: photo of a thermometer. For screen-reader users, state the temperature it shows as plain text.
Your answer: 100 °F
